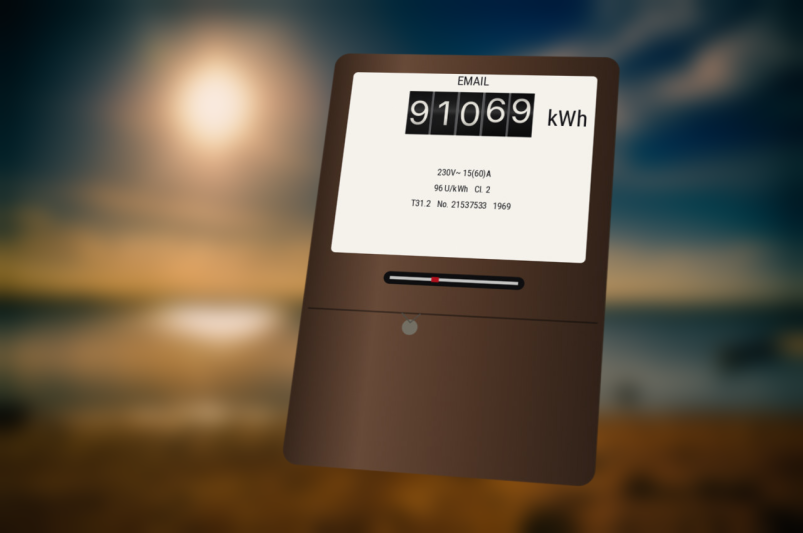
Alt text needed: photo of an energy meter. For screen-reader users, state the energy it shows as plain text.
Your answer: 91069 kWh
